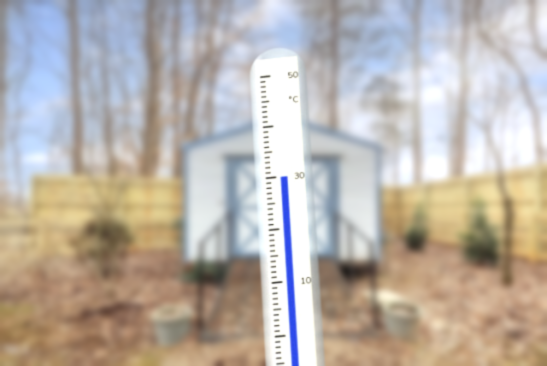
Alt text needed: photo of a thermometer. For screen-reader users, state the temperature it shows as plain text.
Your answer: 30 °C
